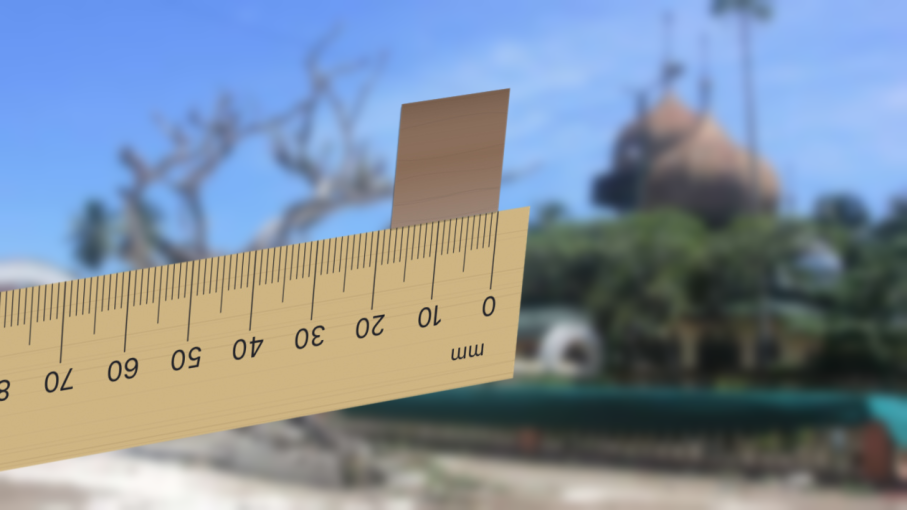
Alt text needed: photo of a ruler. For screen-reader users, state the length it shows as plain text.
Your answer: 18 mm
